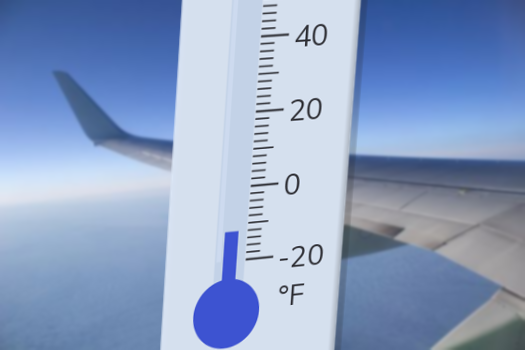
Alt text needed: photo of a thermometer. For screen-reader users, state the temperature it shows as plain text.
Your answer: -12 °F
